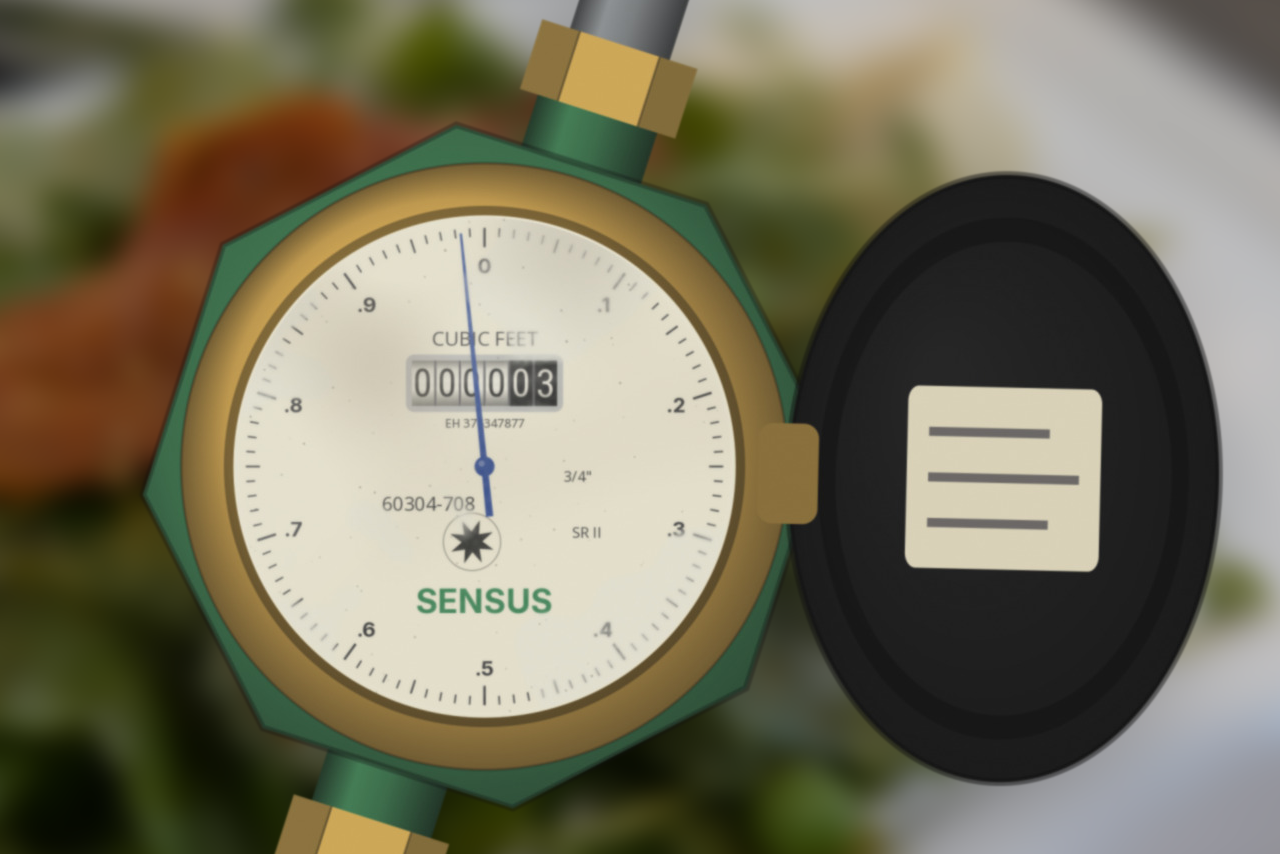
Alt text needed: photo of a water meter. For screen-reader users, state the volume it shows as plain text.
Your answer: 2.98 ft³
